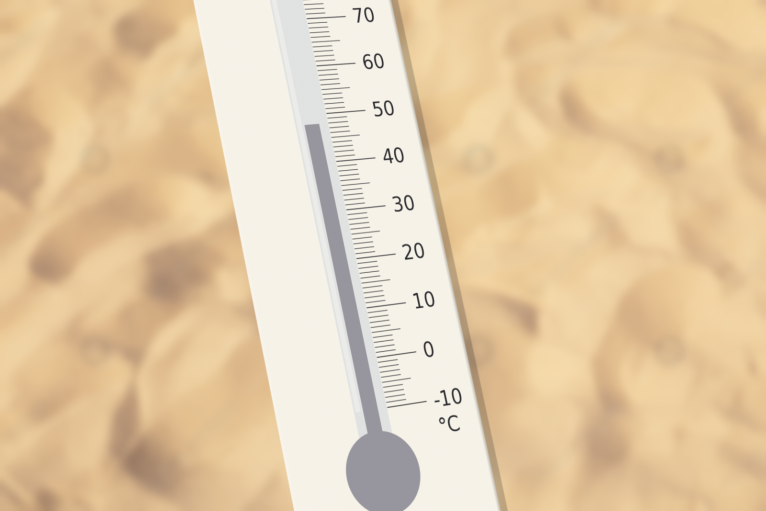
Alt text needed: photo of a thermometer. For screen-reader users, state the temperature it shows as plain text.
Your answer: 48 °C
